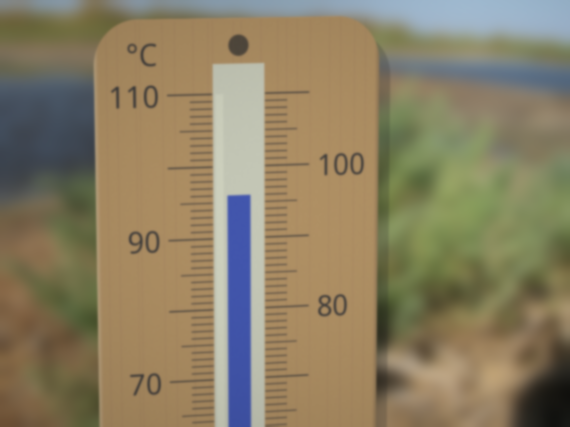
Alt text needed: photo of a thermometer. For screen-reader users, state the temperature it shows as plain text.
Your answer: 96 °C
